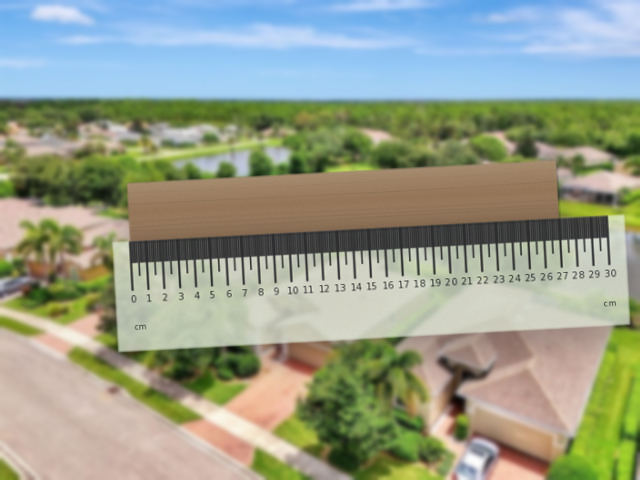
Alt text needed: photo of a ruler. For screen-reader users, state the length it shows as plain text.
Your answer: 27 cm
